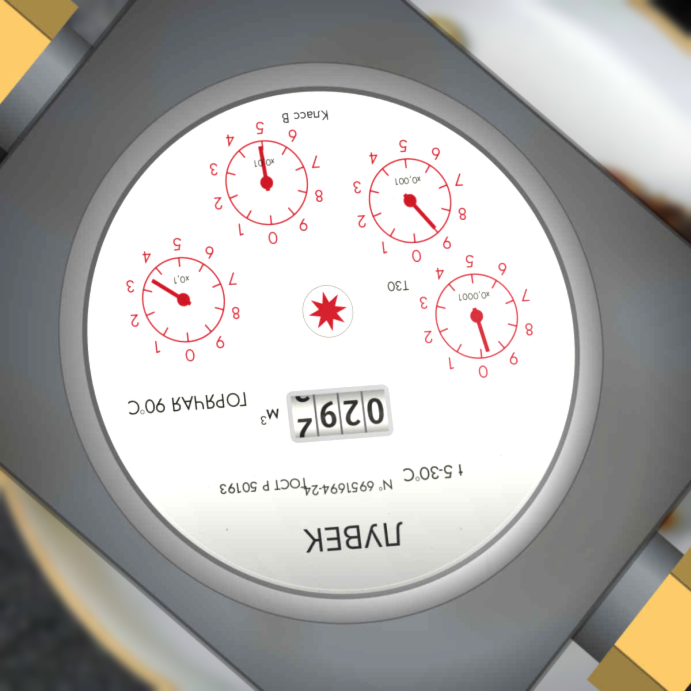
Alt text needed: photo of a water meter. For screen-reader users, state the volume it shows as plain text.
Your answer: 292.3489 m³
